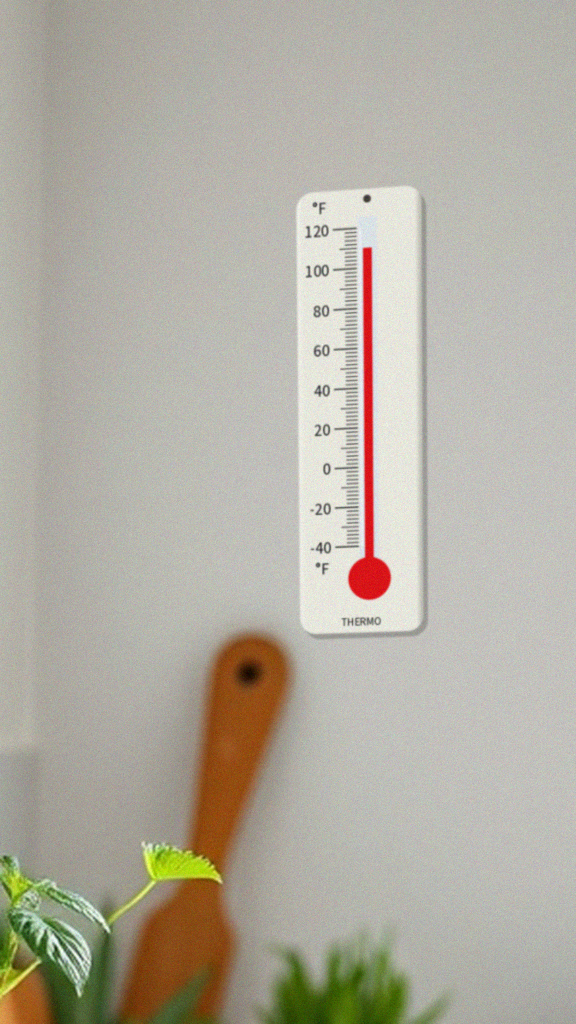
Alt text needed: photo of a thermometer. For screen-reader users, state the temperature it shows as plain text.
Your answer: 110 °F
